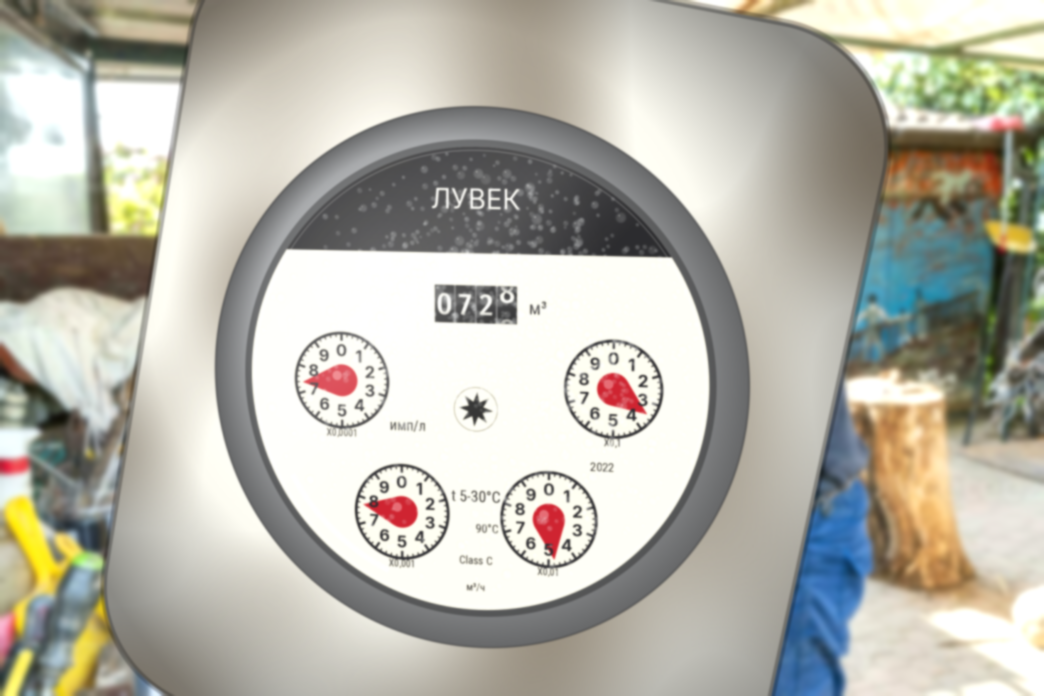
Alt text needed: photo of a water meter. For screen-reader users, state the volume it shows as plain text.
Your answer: 728.3477 m³
